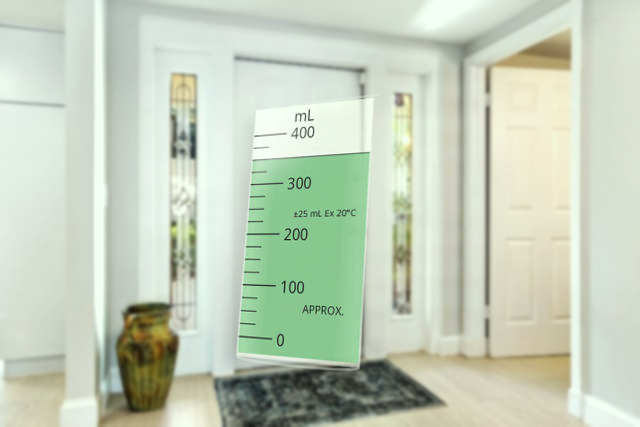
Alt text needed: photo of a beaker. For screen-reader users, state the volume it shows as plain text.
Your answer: 350 mL
